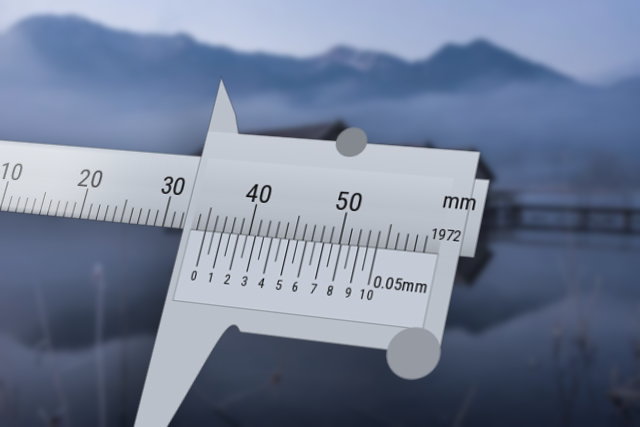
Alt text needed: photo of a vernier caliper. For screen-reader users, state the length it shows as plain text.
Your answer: 35.0 mm
